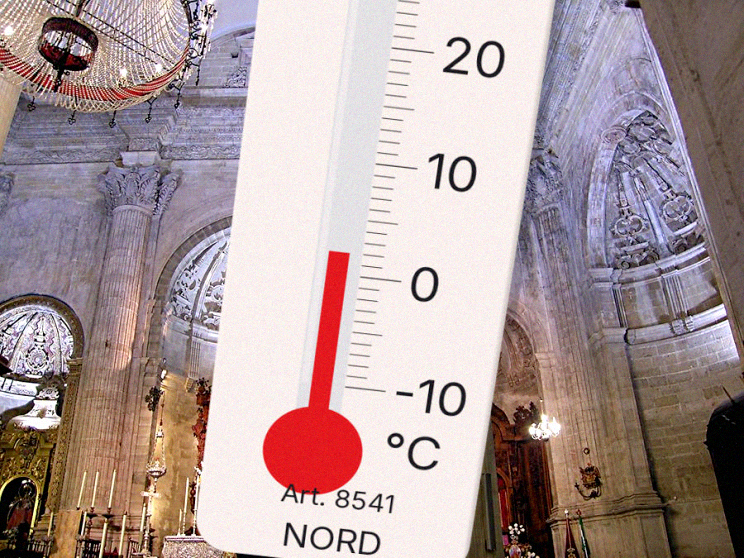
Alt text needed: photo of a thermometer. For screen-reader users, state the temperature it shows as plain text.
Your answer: 2 °C
